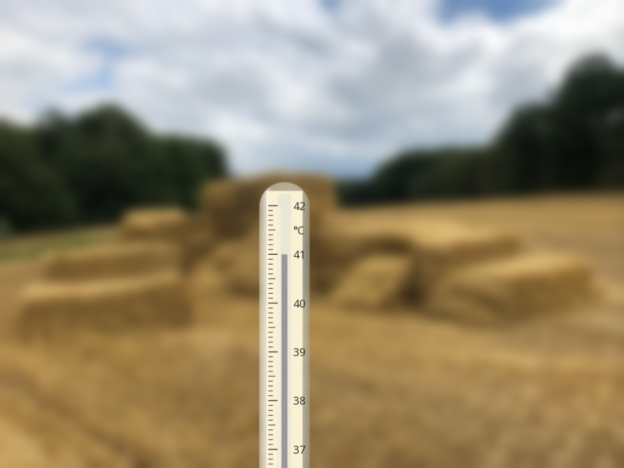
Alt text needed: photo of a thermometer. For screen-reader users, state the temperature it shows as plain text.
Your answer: 41 °C
